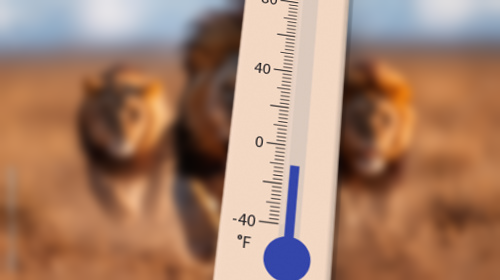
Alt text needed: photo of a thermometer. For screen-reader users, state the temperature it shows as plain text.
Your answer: -10 °F
